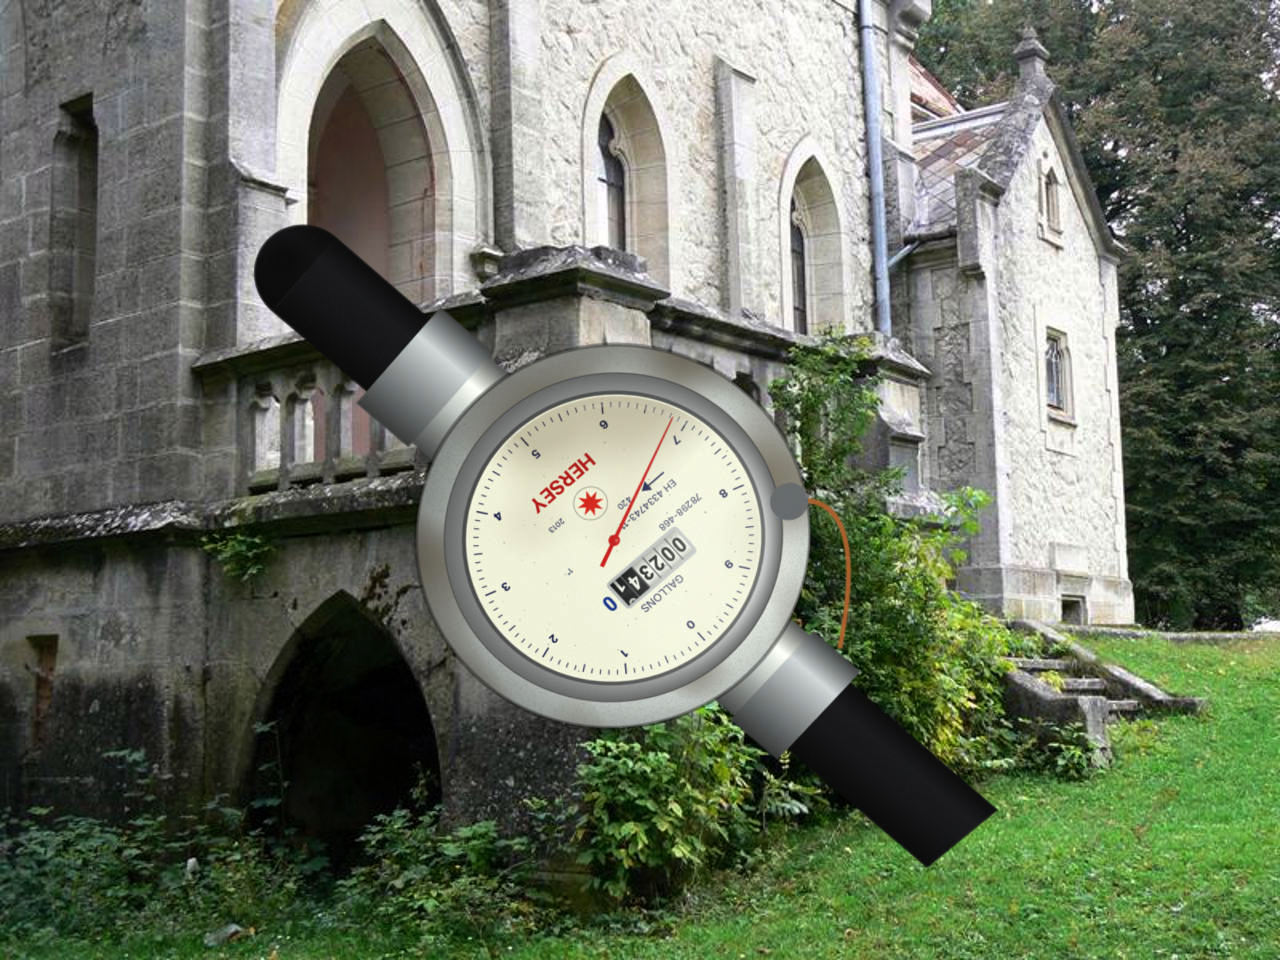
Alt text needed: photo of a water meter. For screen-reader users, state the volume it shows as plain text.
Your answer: 23406.8 gal
